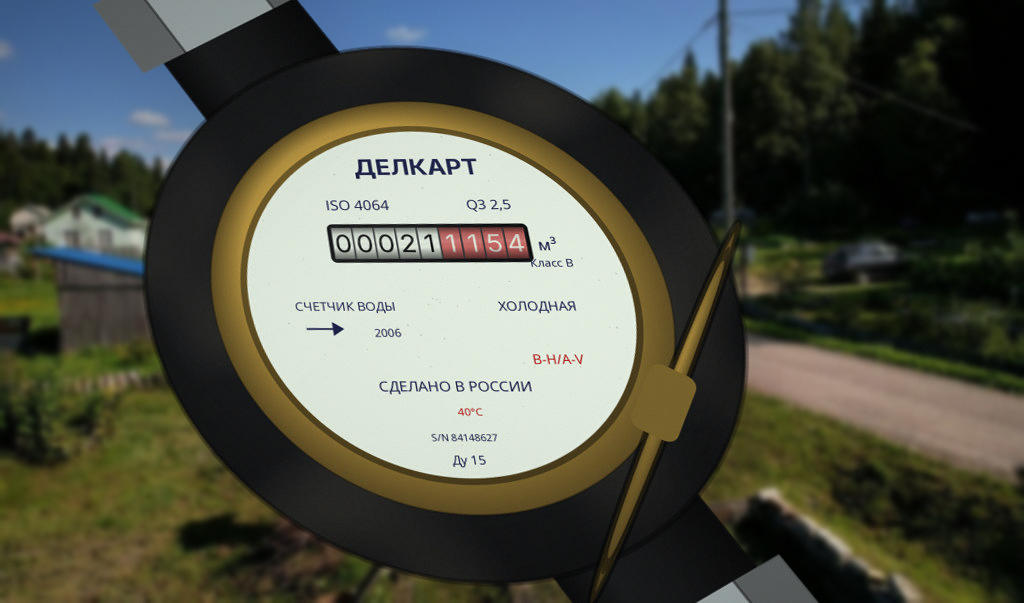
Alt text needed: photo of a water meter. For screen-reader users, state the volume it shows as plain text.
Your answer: 21.1154 m³
